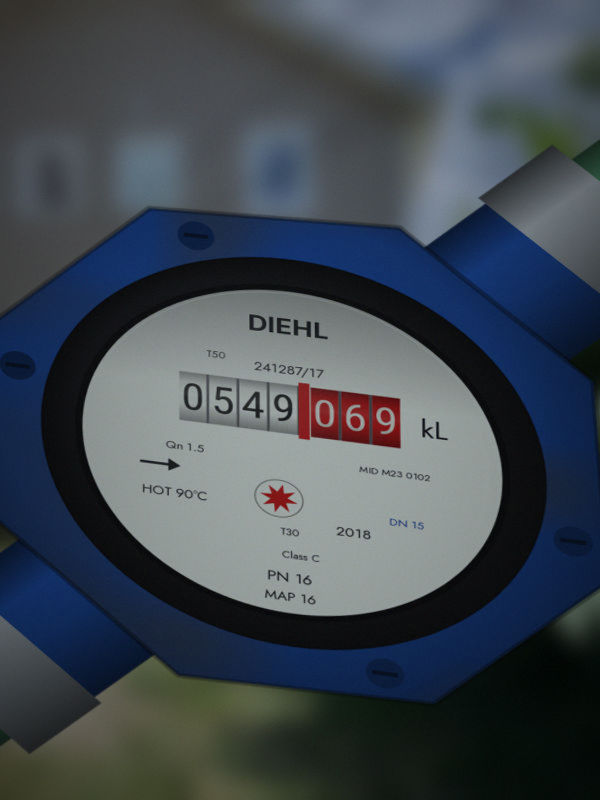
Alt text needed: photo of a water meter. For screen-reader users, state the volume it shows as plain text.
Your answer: 549.069 kL
